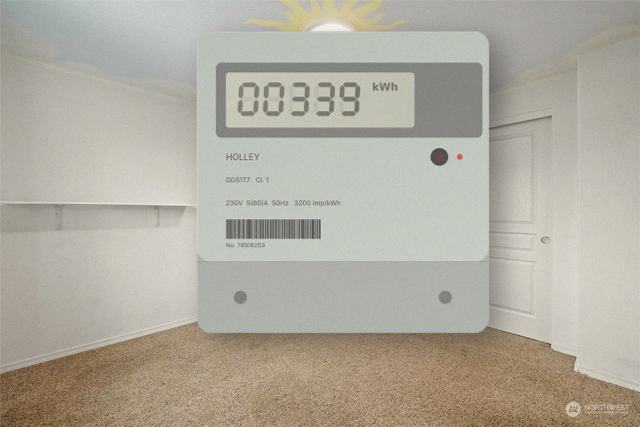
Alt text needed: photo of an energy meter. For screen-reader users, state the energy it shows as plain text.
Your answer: 339 kWh
